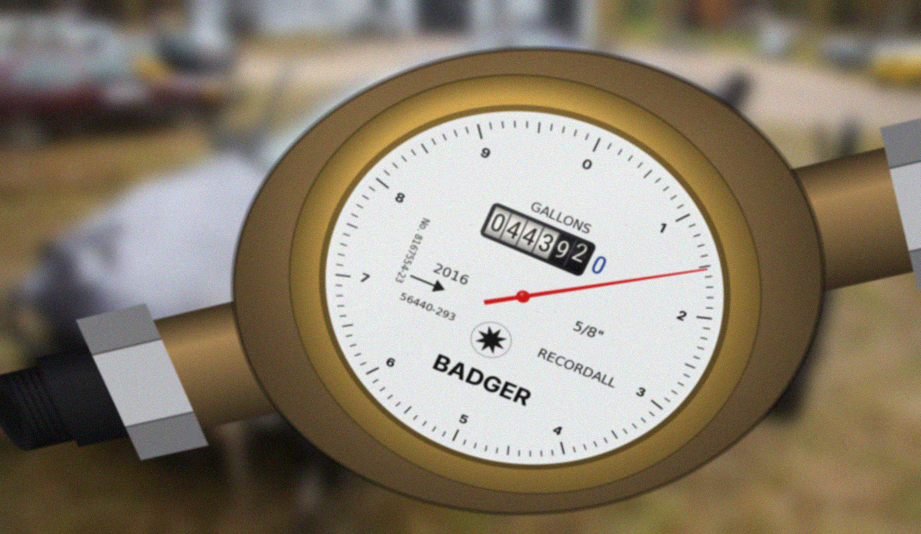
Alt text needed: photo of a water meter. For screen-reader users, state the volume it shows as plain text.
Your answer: 443921.5 gal
